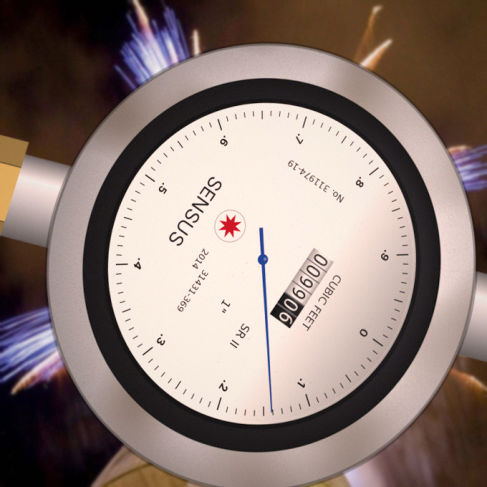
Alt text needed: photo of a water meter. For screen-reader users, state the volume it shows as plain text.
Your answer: 9906.14 ft³
